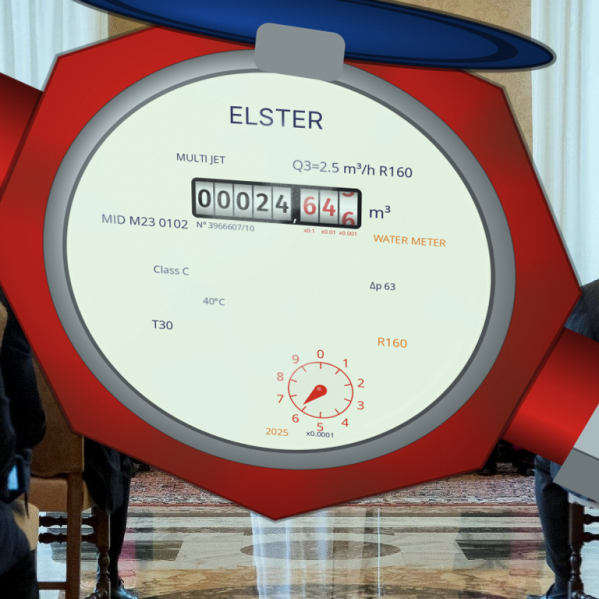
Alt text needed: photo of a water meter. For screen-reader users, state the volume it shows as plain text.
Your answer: 24.6456 m³
